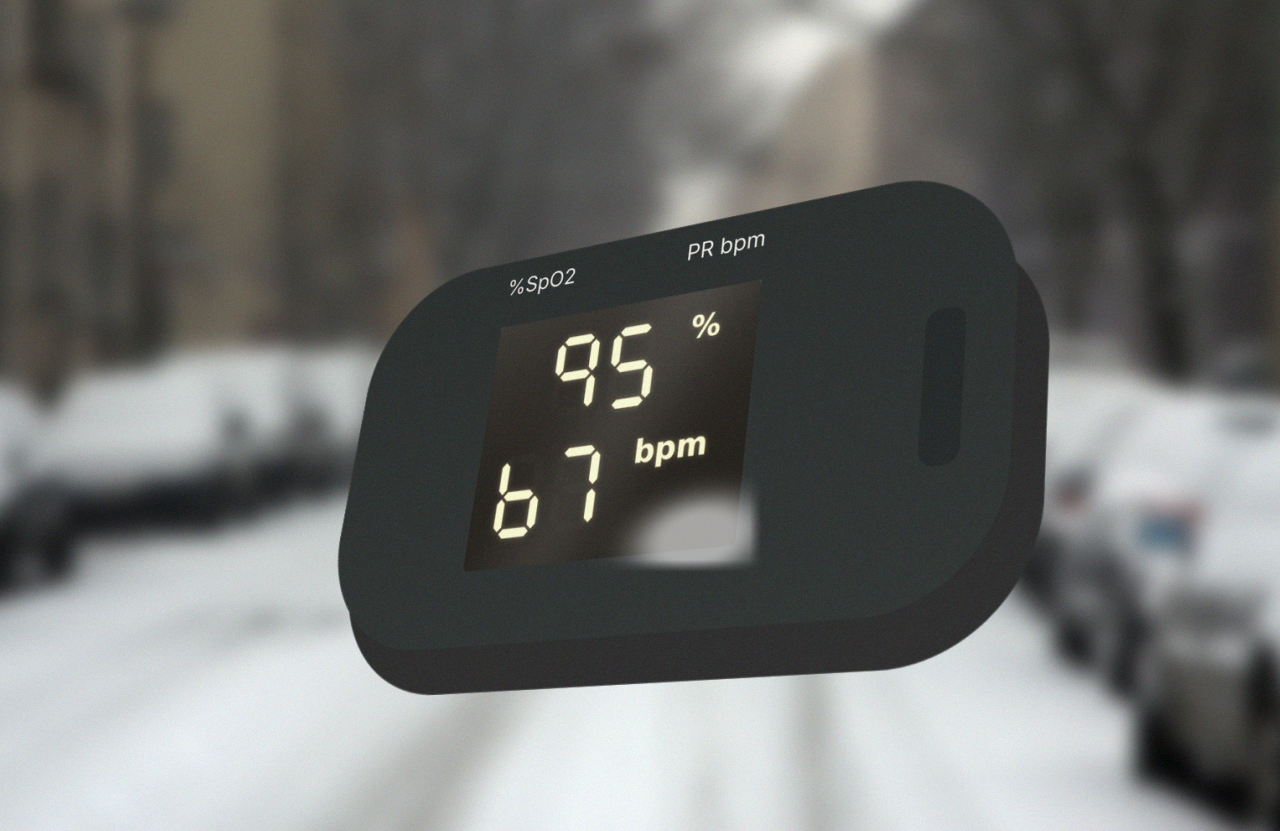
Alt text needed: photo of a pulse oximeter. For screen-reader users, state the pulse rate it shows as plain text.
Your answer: 67 bpm
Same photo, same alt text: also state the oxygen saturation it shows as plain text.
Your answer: 95 %
